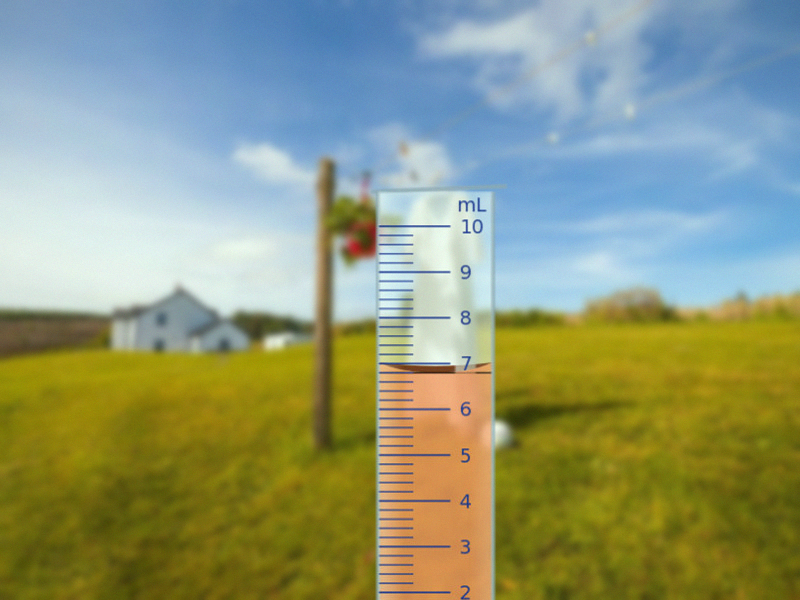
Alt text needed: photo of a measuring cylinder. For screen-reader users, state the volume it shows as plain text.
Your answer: 6.8 mL
